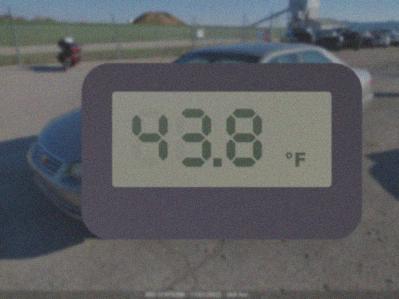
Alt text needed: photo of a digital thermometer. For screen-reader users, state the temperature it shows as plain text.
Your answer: 43.8 °F
